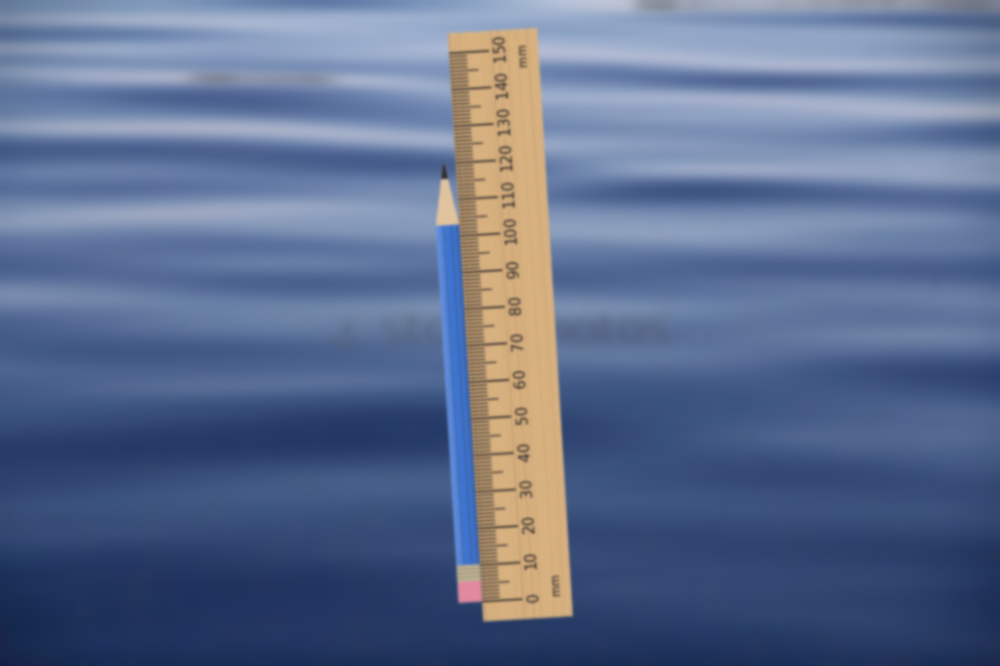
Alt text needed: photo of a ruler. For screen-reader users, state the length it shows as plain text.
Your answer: 120 mm
